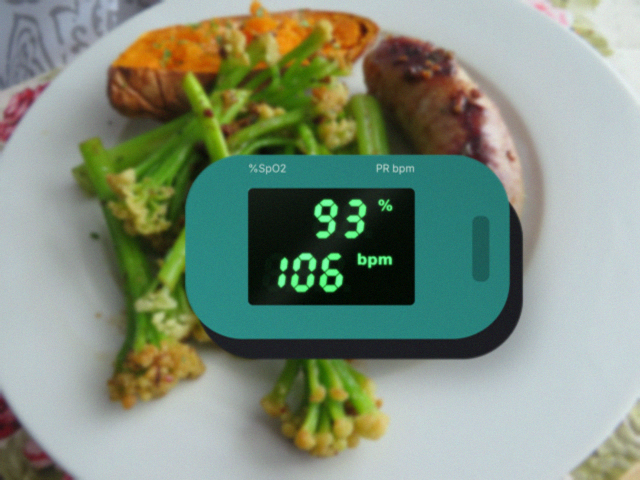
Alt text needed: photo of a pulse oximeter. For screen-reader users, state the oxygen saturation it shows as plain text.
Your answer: 93 %
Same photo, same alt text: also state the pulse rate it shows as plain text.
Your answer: 106 bpm
